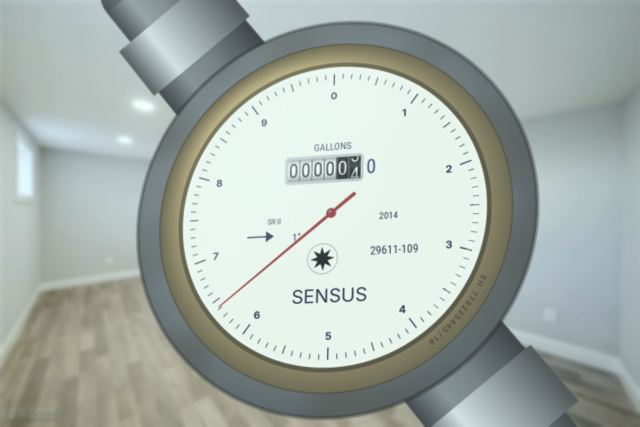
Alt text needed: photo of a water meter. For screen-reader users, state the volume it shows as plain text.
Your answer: 36.4 gal
